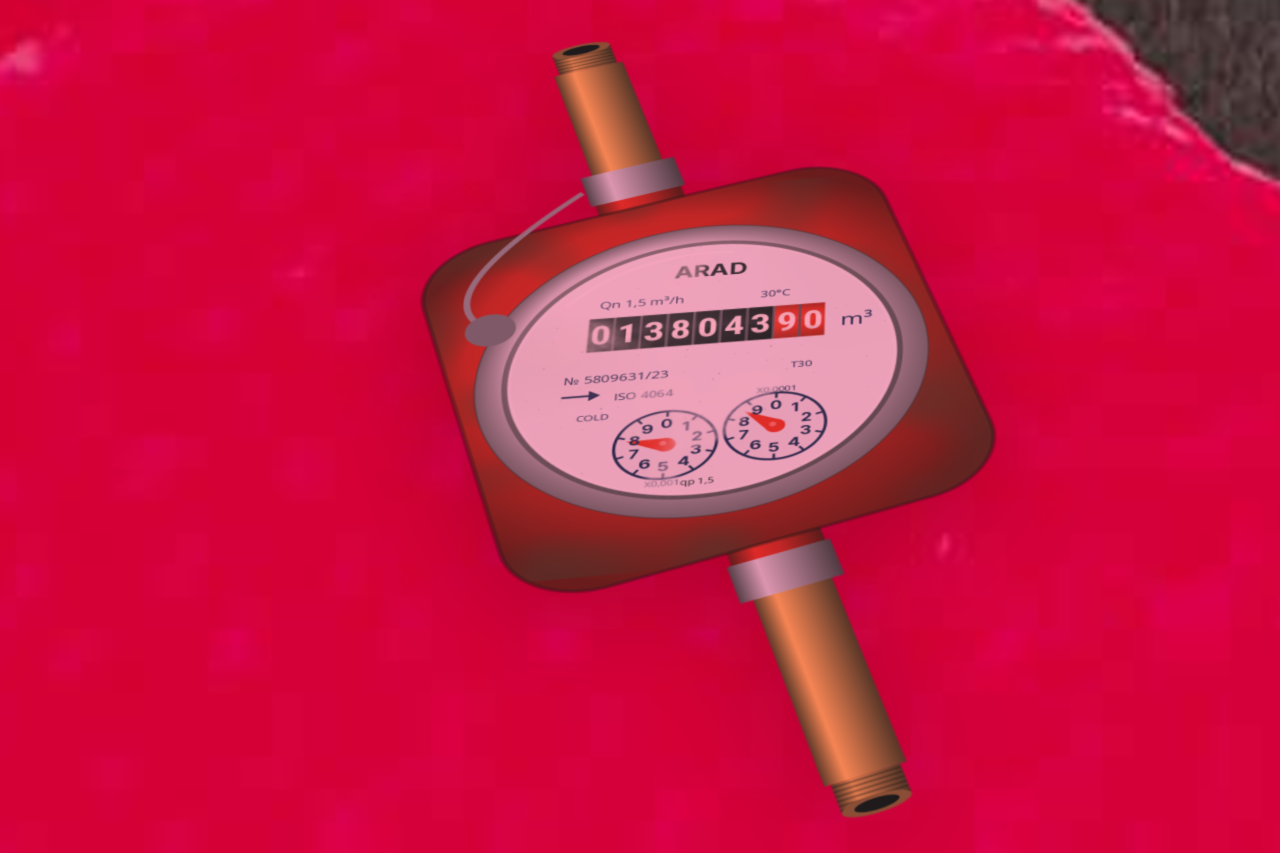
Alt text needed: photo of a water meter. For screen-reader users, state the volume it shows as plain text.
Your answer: 138043.9078 m³
